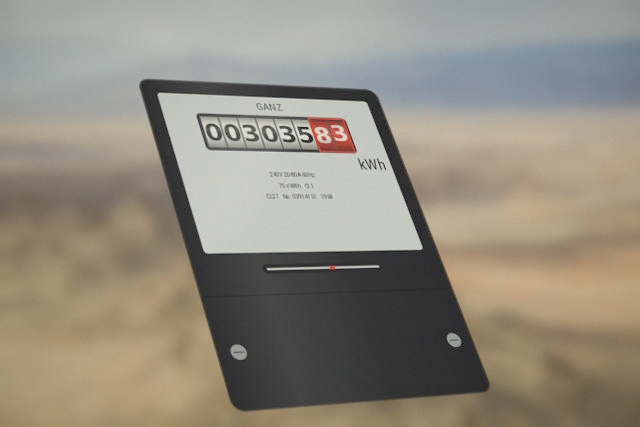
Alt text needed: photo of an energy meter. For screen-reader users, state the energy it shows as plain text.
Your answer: 3035.83 kWh
